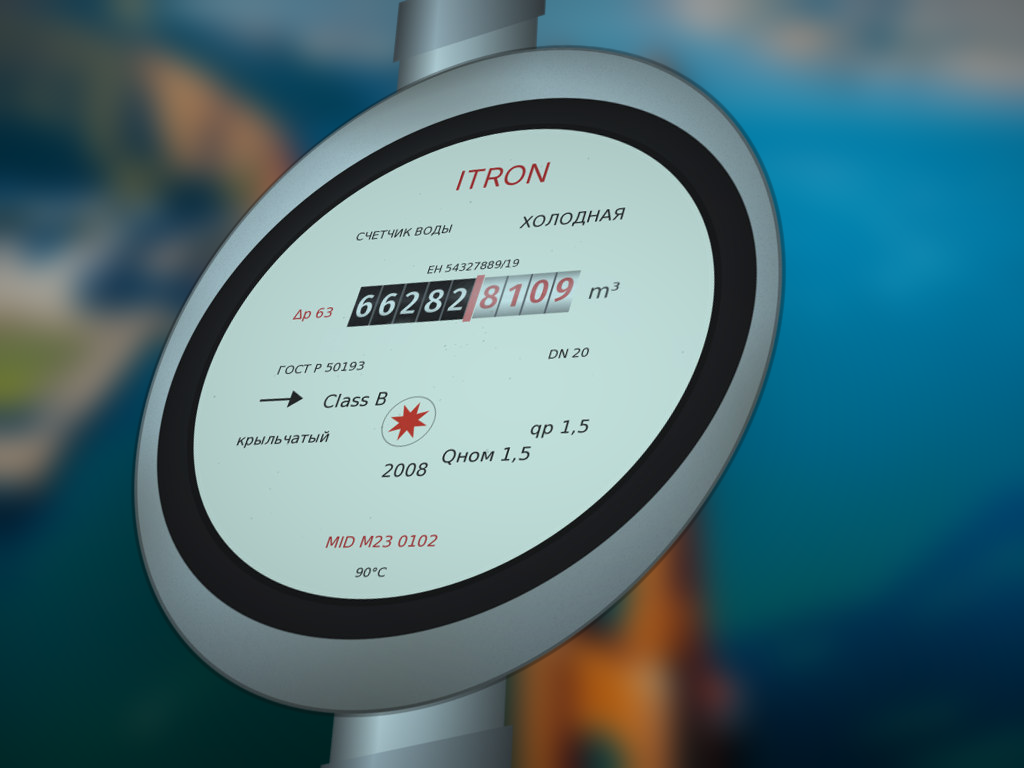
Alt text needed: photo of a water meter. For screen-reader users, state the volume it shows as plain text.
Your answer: 66282.8109 m³
